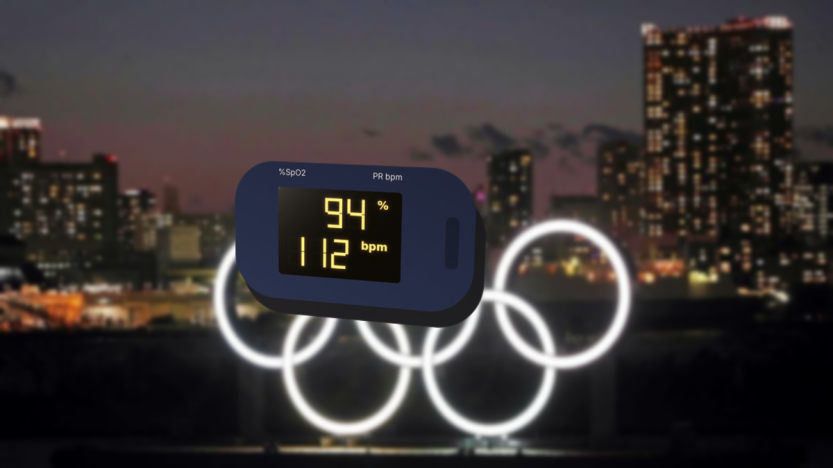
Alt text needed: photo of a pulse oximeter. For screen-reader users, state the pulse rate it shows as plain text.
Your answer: 112 bpm
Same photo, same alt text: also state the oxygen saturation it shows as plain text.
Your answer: 94 %
